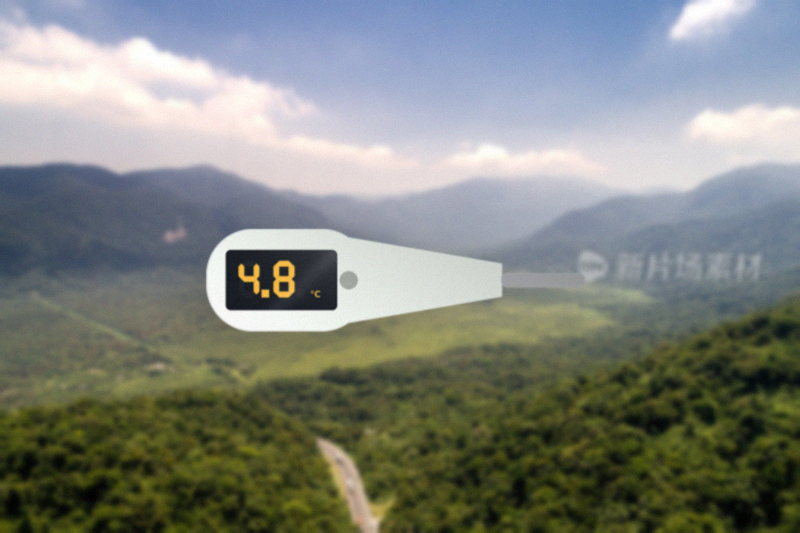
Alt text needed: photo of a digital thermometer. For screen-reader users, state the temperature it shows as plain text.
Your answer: 4.8 °C
